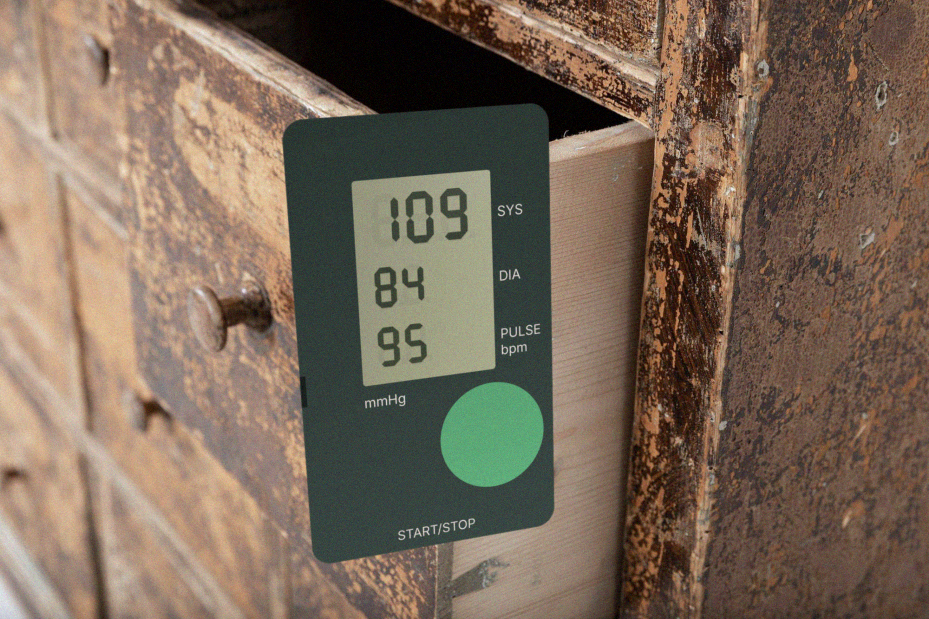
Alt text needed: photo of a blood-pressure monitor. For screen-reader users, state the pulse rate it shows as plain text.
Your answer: 95 bpm
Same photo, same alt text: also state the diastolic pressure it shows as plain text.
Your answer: 84 mmHg
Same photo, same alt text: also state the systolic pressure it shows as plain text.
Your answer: 109 mmHg
